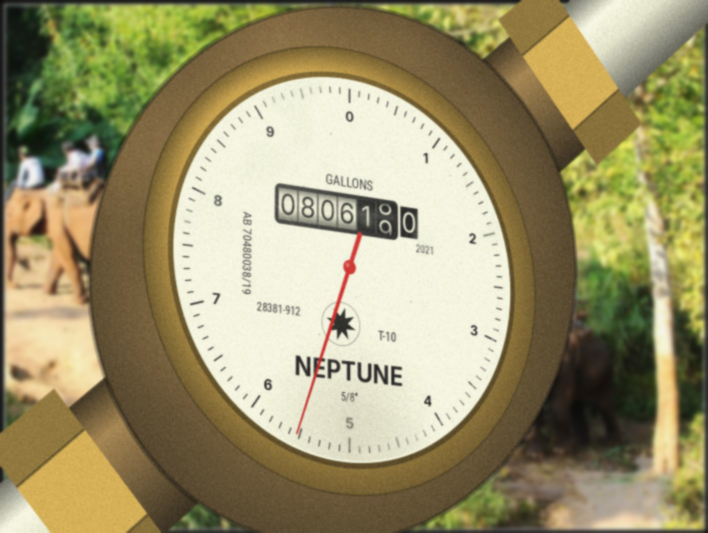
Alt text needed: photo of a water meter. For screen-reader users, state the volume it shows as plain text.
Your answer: 806185.5 gal
